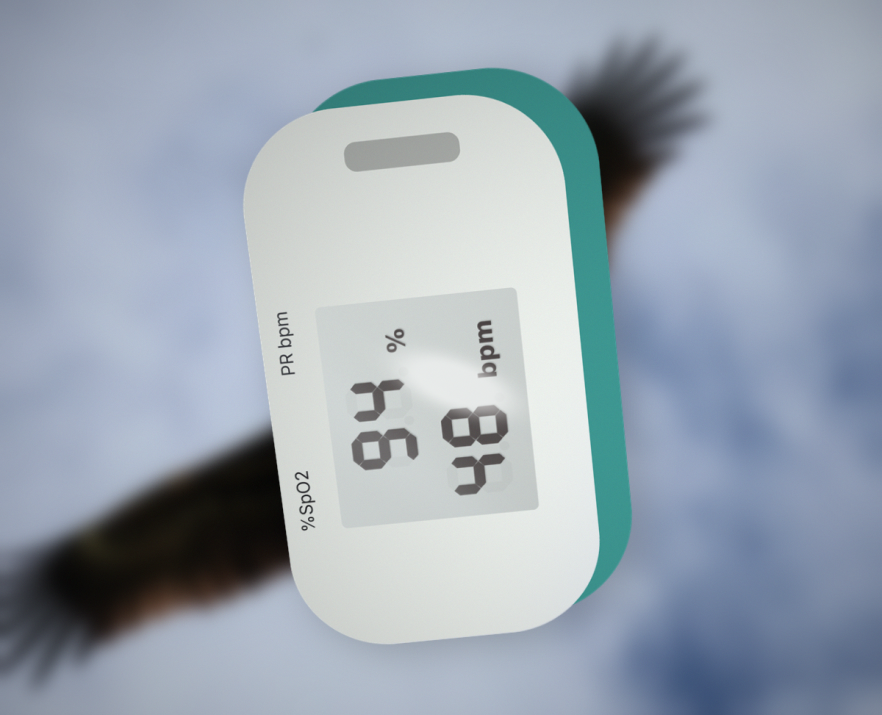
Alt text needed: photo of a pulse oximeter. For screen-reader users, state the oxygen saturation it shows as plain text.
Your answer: 94 %
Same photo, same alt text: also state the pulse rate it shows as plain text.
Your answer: 48 bpm
